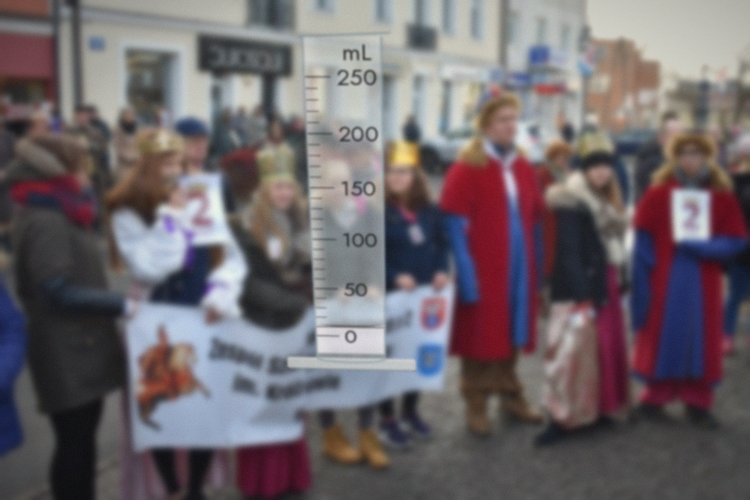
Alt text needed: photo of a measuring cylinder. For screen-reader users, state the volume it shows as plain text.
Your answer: 10 mL
